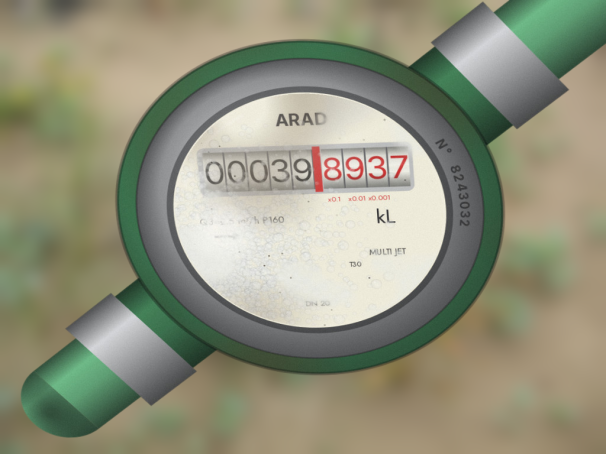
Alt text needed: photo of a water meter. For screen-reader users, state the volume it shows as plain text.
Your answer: 39.8937 kL
